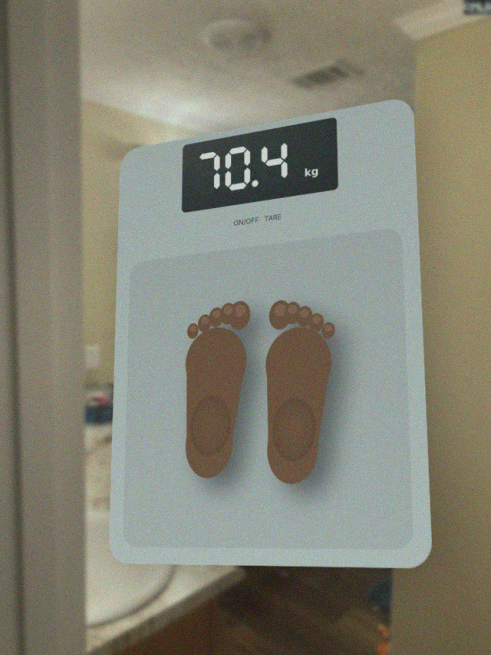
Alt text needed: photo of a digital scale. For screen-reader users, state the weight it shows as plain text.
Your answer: 70.4 kg
